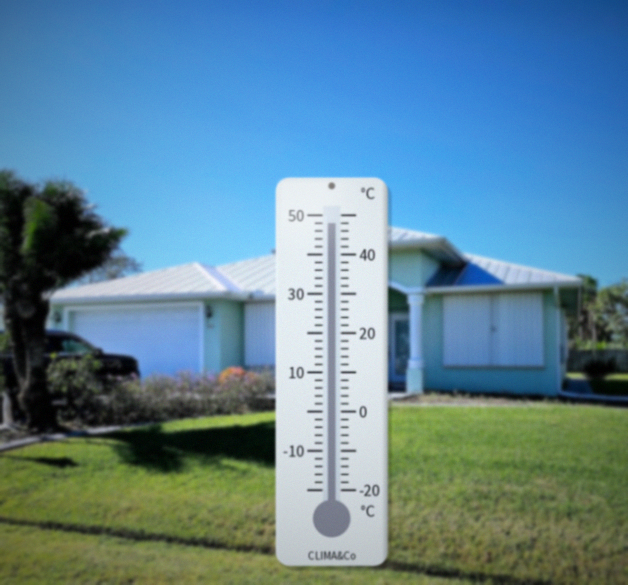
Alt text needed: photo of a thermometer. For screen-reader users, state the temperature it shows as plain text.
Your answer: 48 °C
